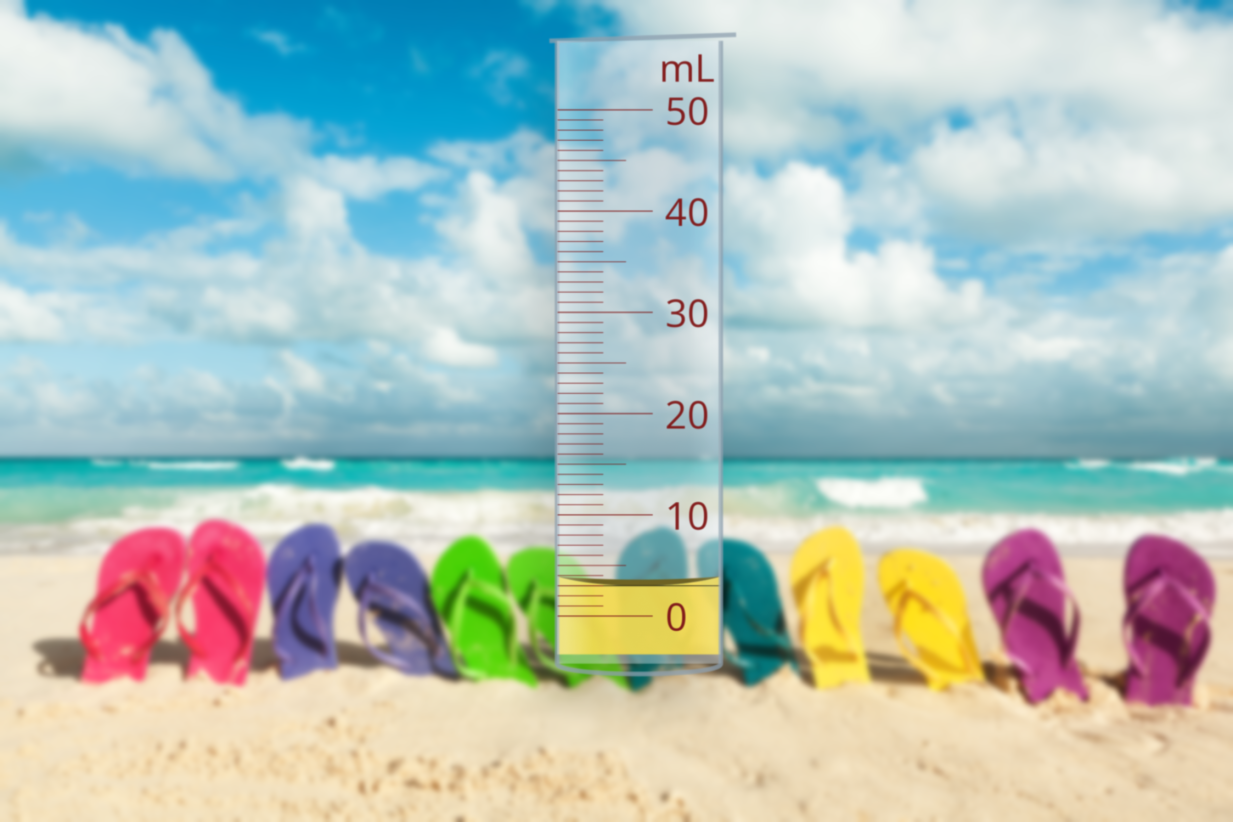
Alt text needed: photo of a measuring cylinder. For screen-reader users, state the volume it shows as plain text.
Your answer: 3 mL
